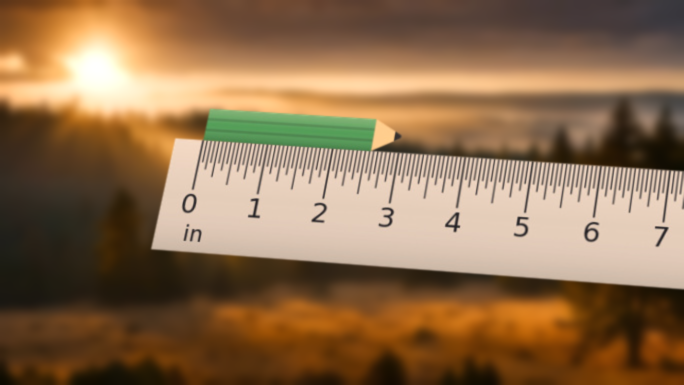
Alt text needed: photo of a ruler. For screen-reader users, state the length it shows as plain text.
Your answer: 3 in
